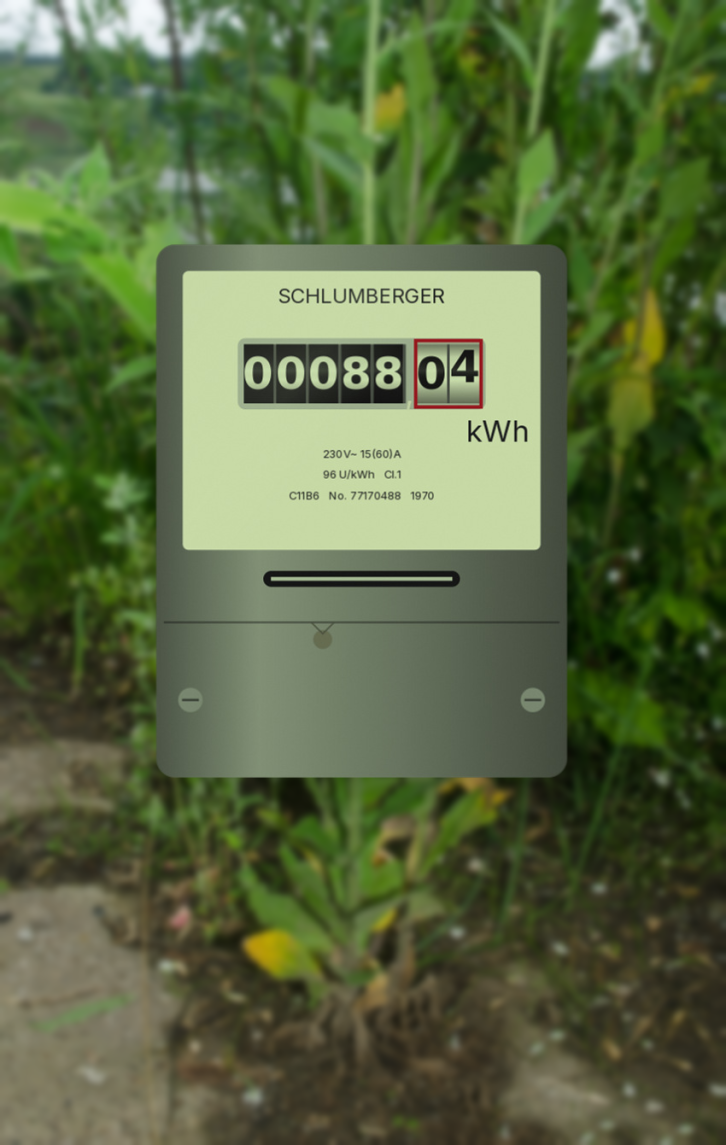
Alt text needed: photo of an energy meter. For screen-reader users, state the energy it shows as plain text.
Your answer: 88.04 kWh
